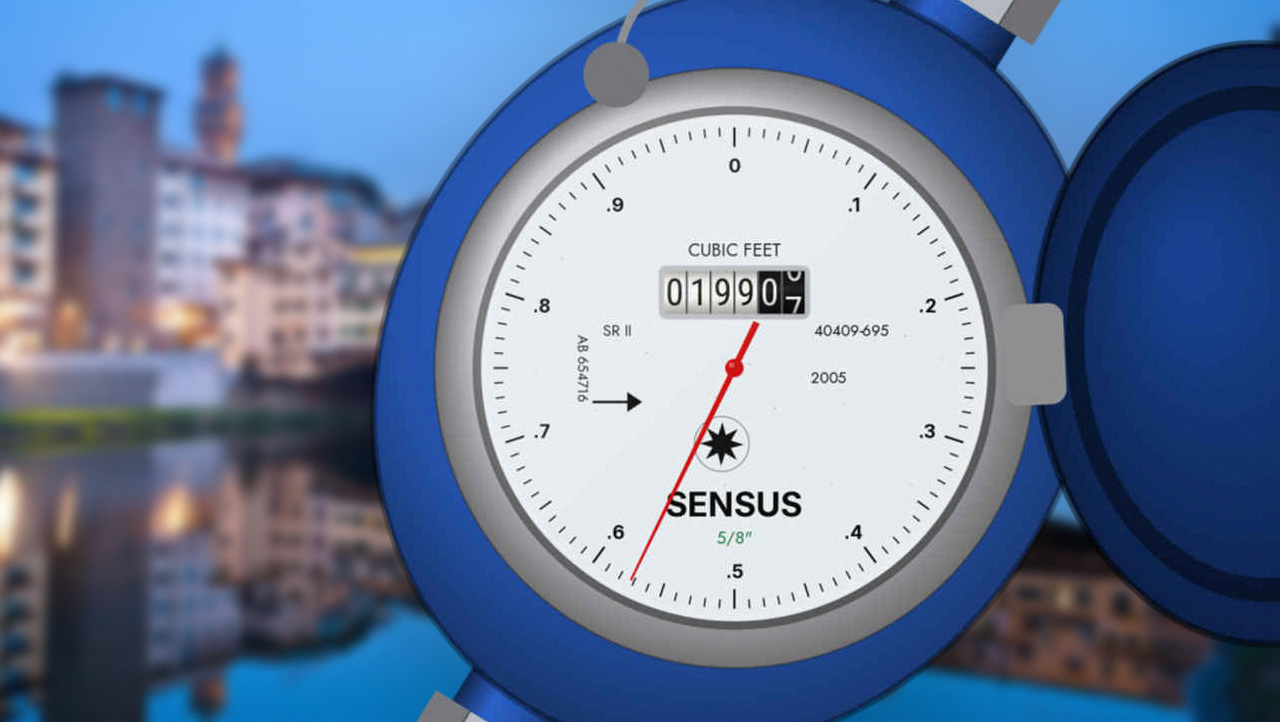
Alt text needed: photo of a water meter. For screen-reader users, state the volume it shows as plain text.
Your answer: 19906.57 ft³
